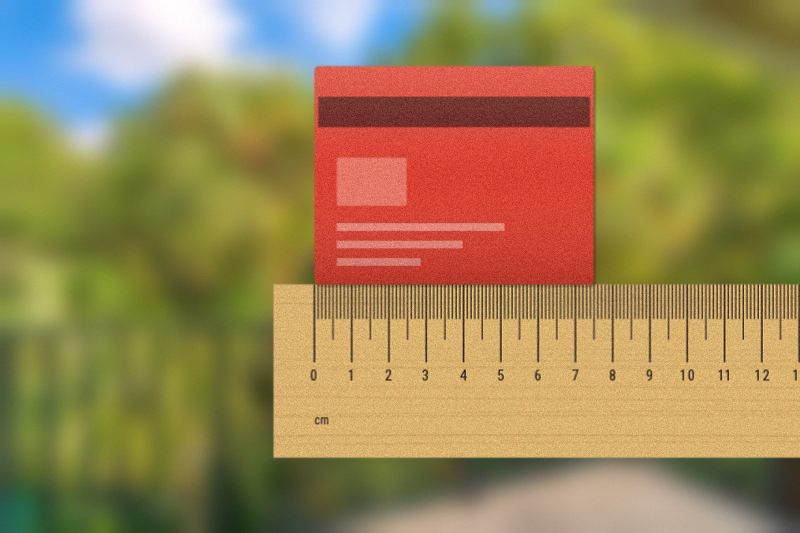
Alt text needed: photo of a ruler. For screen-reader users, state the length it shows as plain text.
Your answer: 7.5 cm
